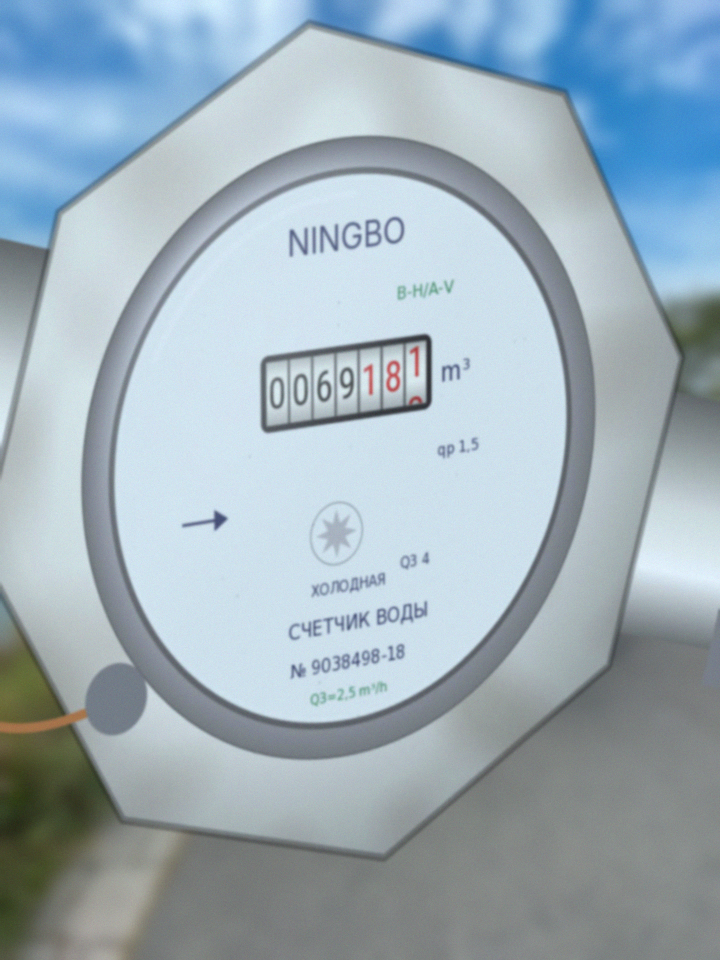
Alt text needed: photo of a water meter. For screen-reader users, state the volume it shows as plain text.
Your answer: 69.181 m³
